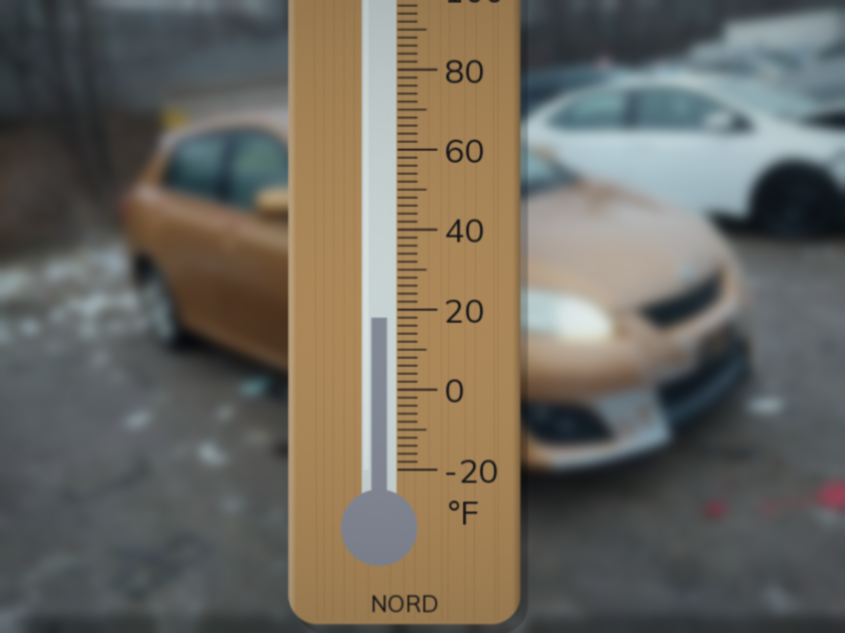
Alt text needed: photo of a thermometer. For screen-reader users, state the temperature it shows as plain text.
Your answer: 18 °F
